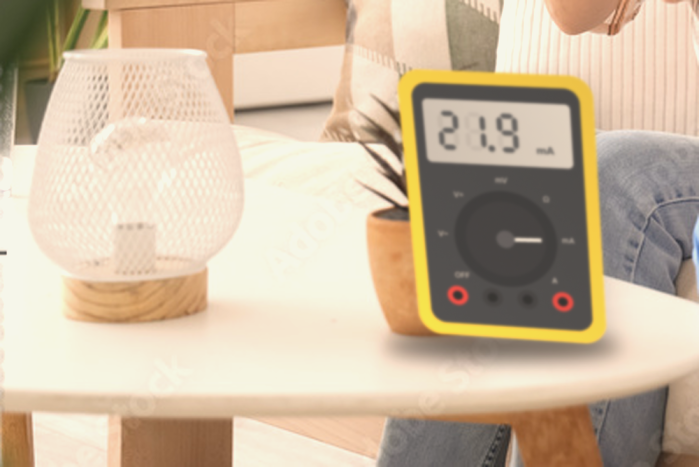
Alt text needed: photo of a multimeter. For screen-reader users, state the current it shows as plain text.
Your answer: 21.9 mA
